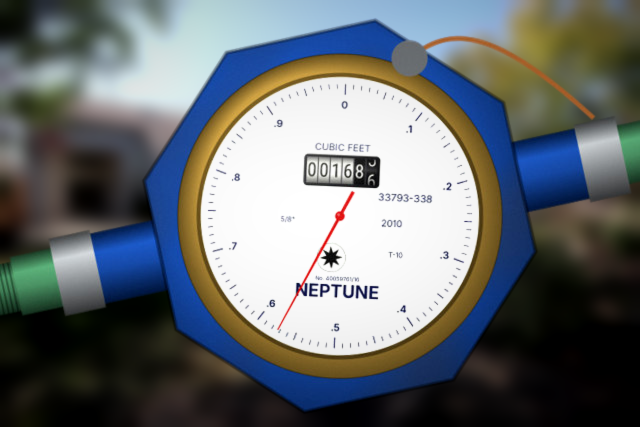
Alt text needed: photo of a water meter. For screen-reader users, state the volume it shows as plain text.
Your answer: 1685.57 ft³
